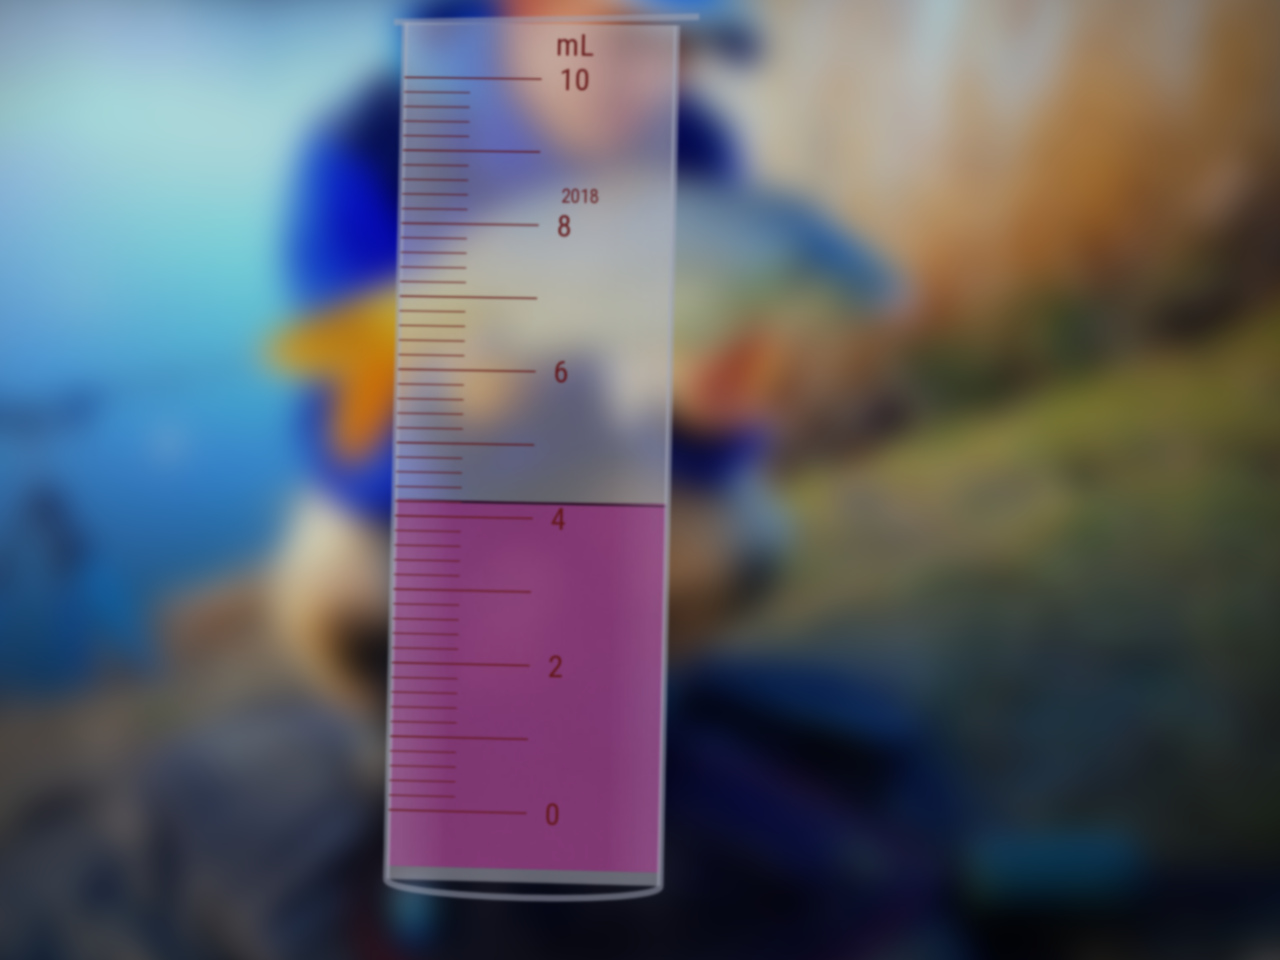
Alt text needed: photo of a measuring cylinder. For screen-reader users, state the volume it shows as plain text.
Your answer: 4.2 mL
